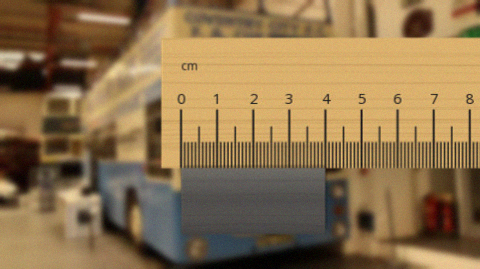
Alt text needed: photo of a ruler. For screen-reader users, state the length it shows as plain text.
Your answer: 4 cm
